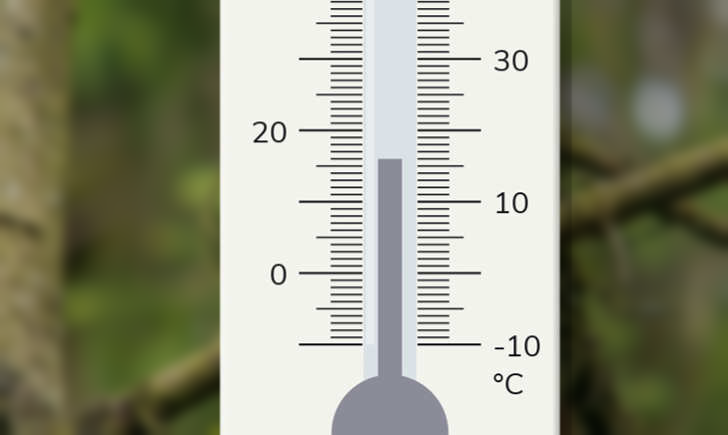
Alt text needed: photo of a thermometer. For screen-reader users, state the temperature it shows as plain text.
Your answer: 16 °C
